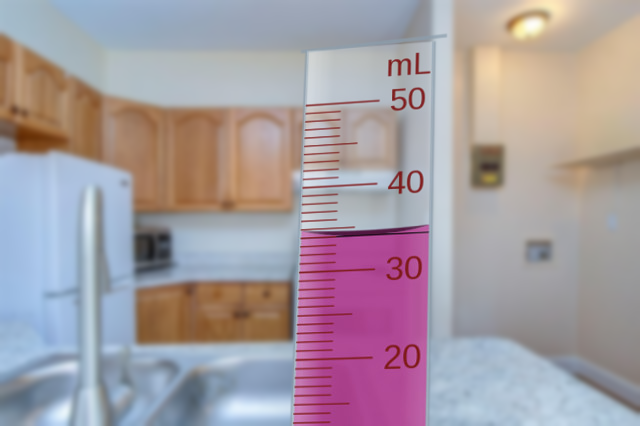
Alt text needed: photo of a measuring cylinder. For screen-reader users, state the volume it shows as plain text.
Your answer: 34 mL
